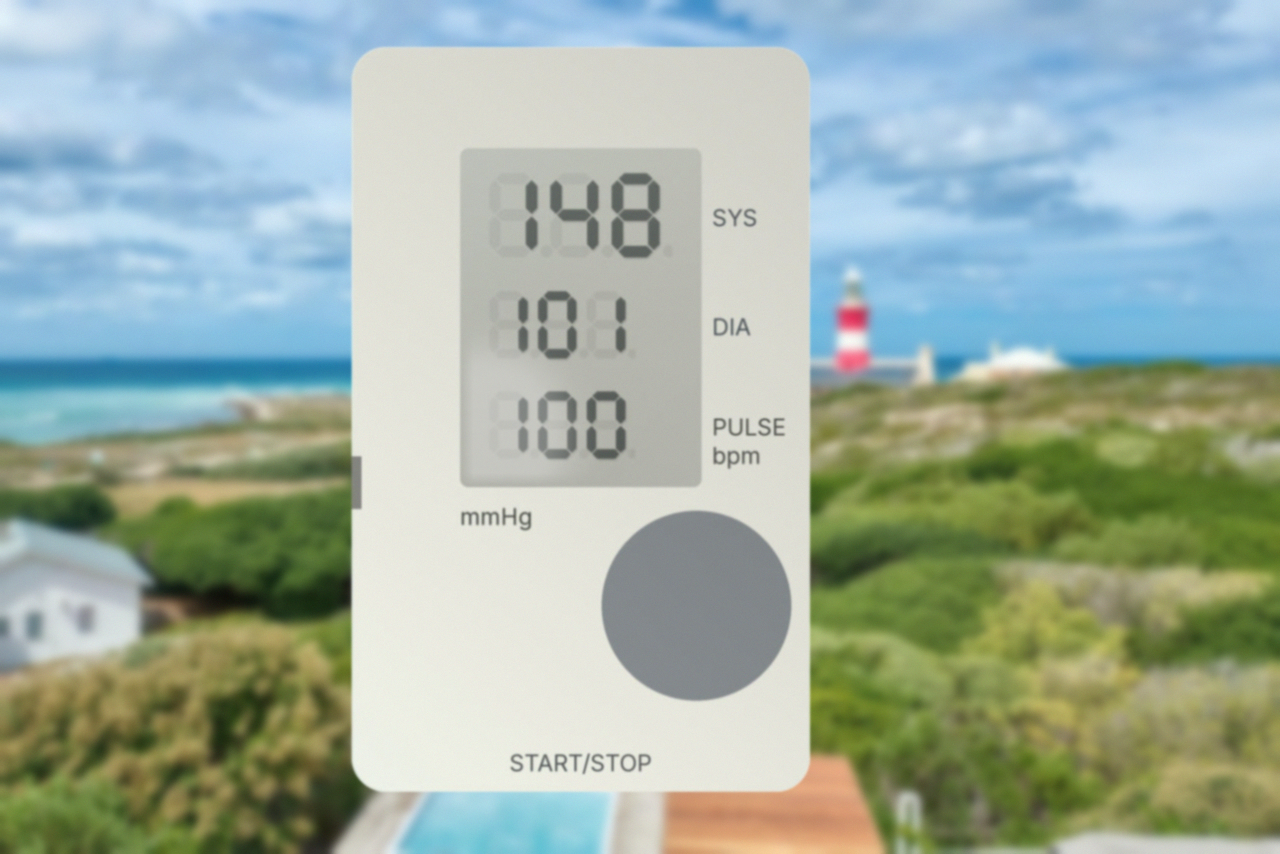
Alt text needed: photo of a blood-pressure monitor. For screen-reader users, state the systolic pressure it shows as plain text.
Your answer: 148 mmHg
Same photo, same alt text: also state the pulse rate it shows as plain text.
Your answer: 100 bpm
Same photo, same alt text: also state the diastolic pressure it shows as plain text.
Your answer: 101 mmHg
